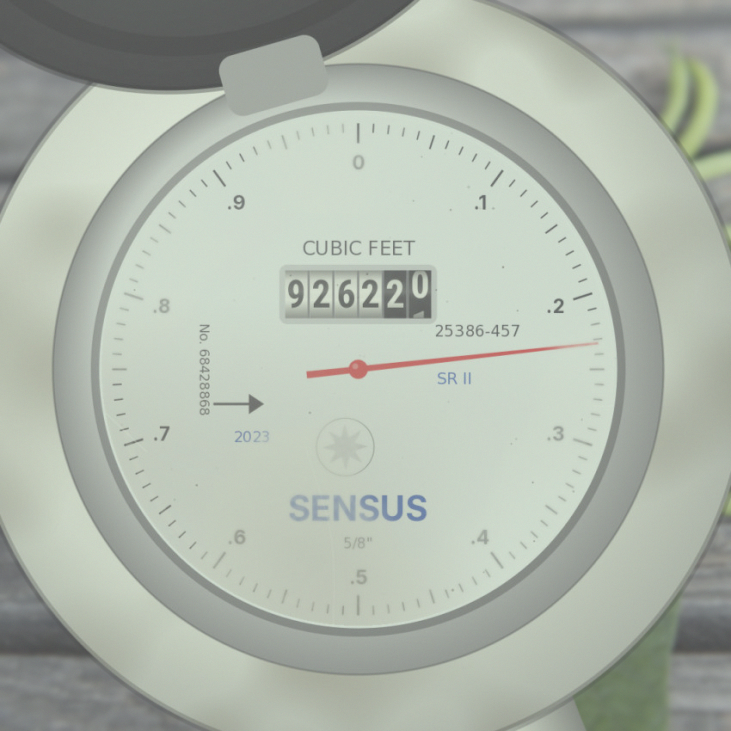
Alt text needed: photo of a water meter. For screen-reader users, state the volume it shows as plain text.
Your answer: 926220.23 ft³
